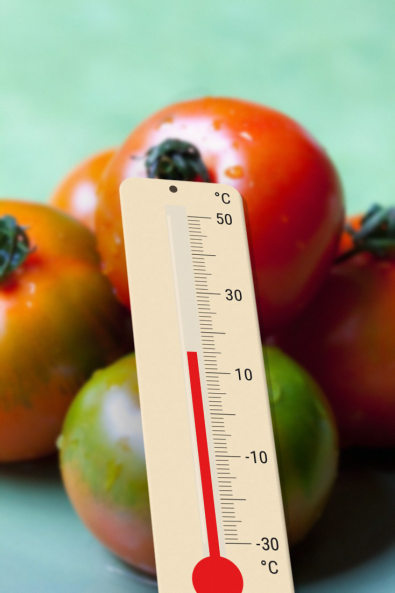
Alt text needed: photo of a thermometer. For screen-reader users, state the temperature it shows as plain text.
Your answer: 15 °C
